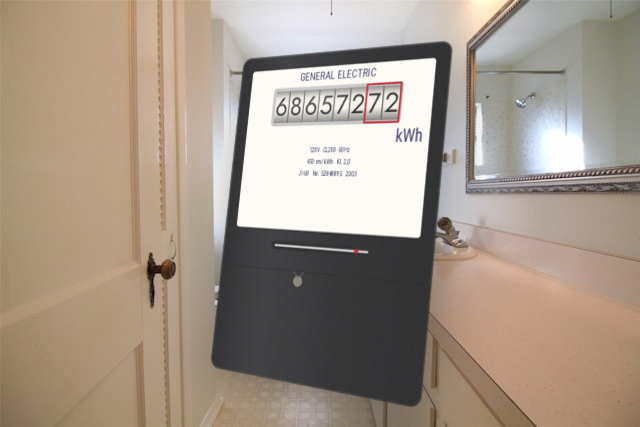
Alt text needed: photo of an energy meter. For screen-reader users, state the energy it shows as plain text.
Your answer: 686572.72 kWh
